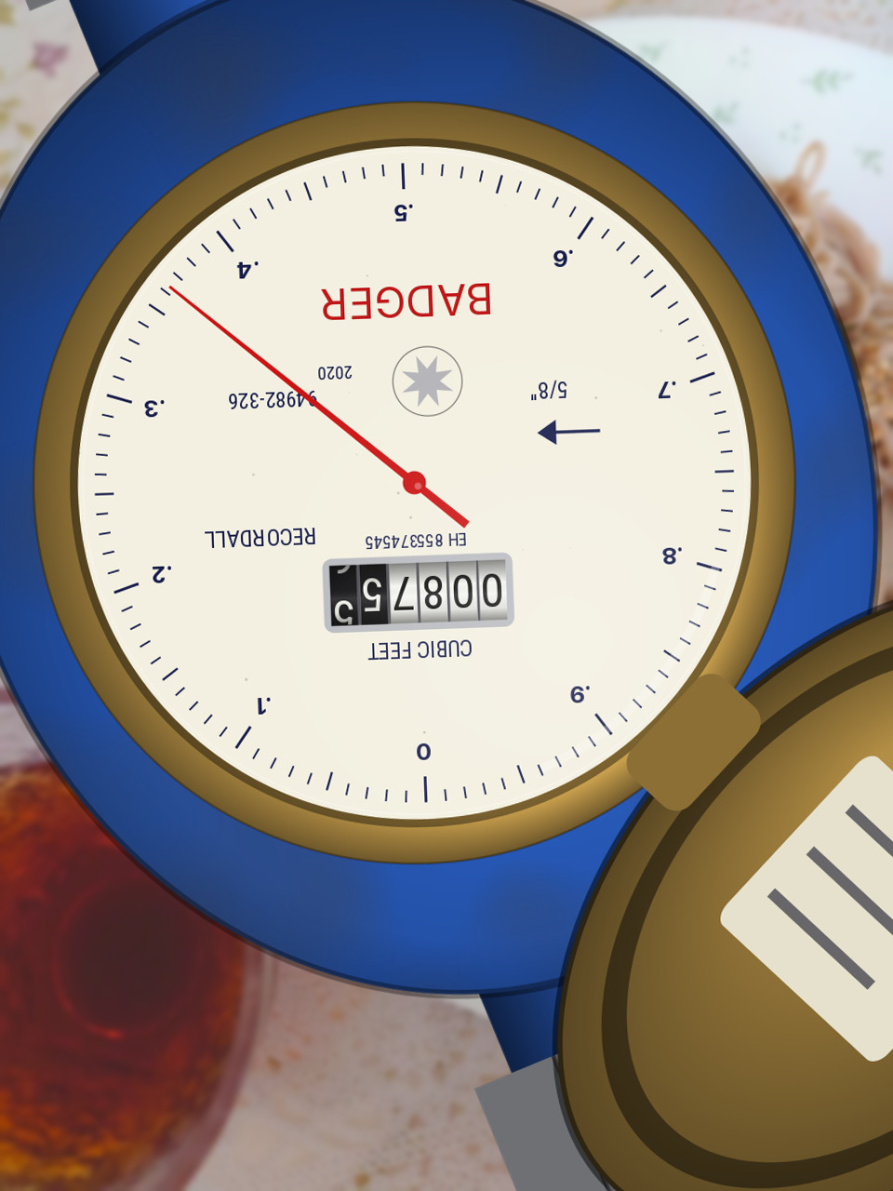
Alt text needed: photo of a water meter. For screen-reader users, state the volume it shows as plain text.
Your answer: 8755.36 ft³
